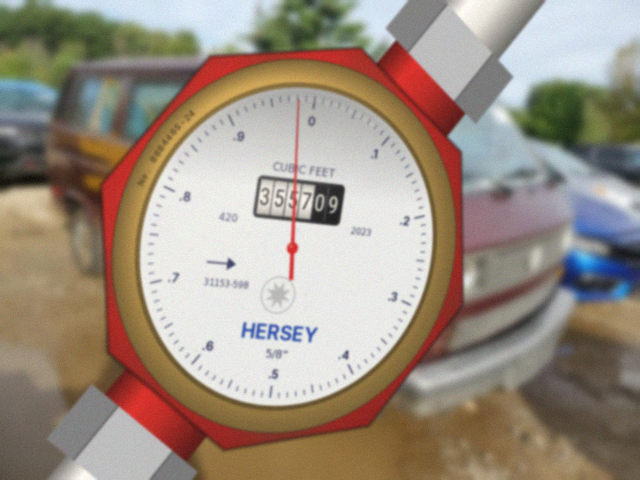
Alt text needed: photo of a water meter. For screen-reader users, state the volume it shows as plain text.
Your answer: 355708.98 ft³
